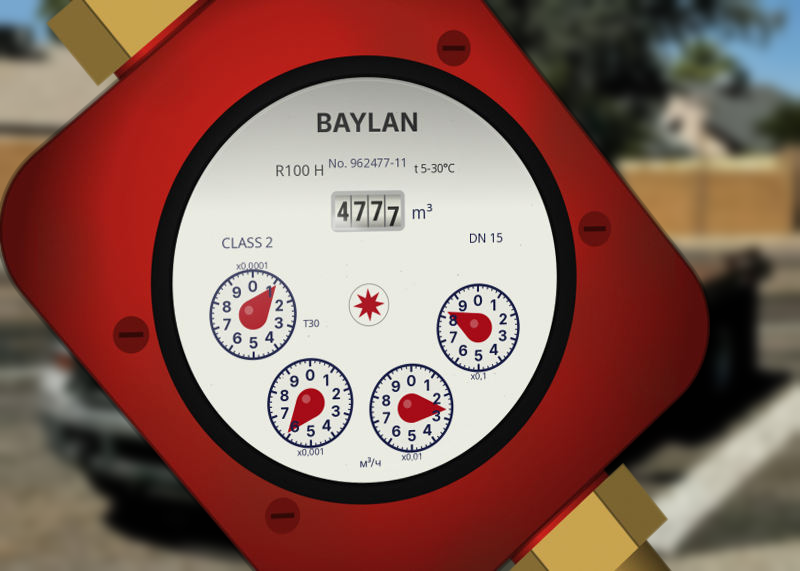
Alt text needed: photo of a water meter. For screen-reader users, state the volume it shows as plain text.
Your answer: 4776.8261 m³
